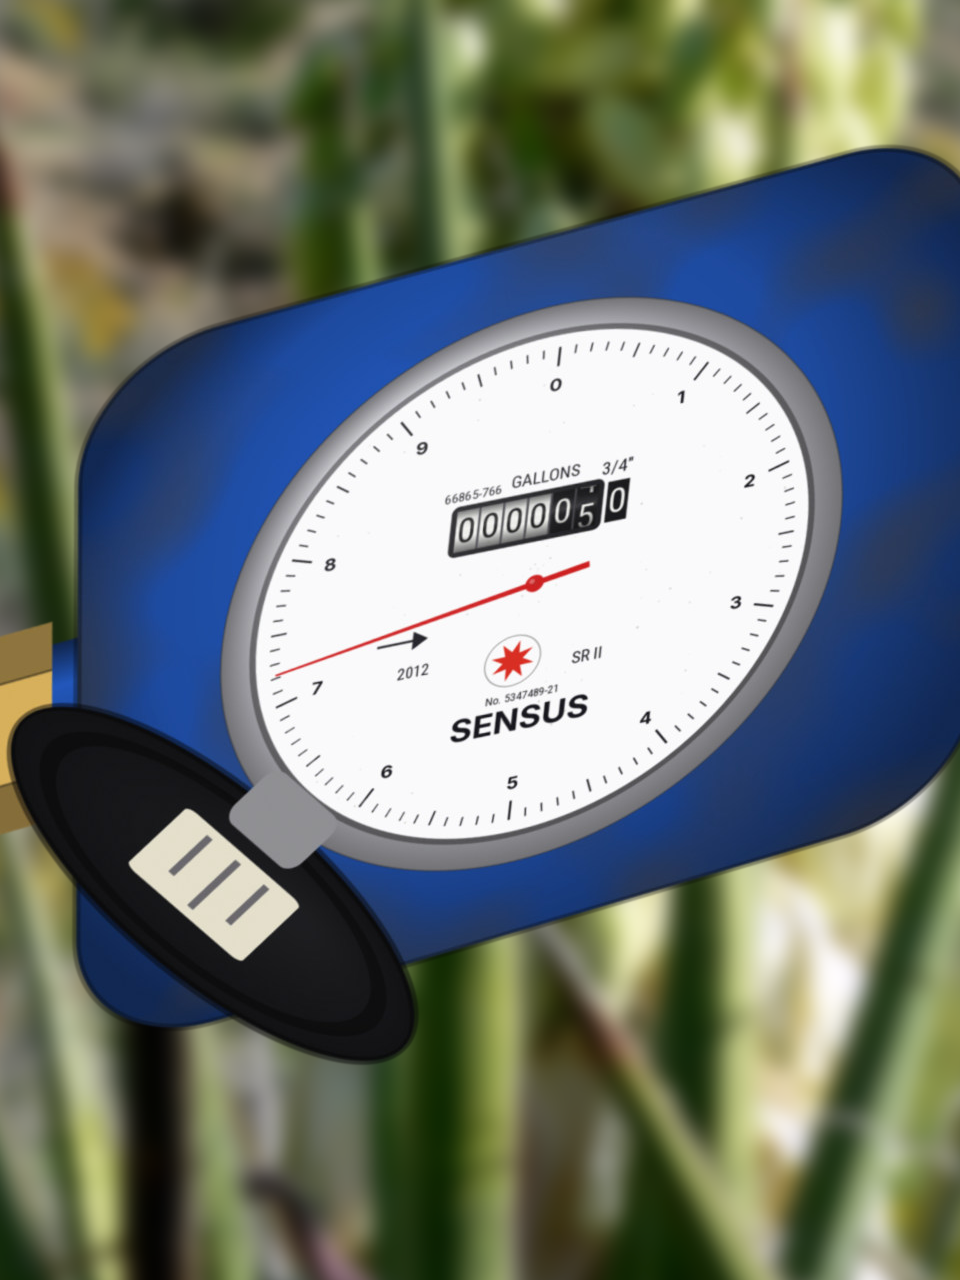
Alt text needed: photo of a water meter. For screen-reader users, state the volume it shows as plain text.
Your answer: 47.2 gal
